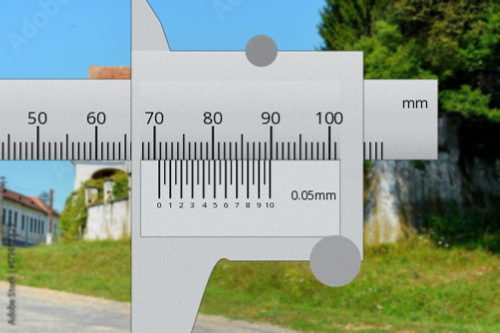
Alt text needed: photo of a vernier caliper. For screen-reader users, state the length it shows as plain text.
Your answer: 70.8 mm
